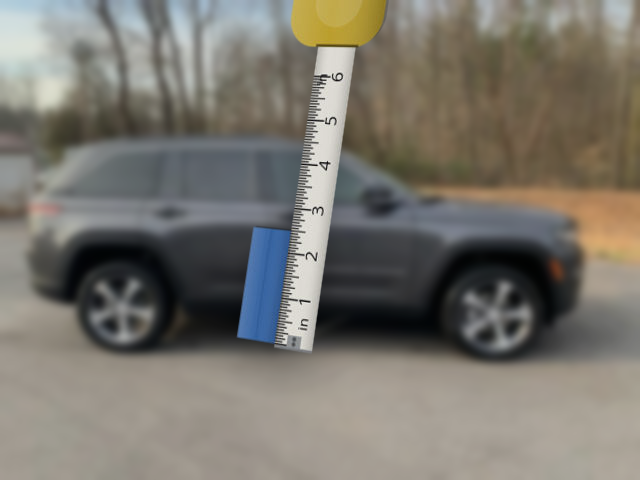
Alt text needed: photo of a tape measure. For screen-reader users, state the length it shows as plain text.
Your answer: 2.5 in
